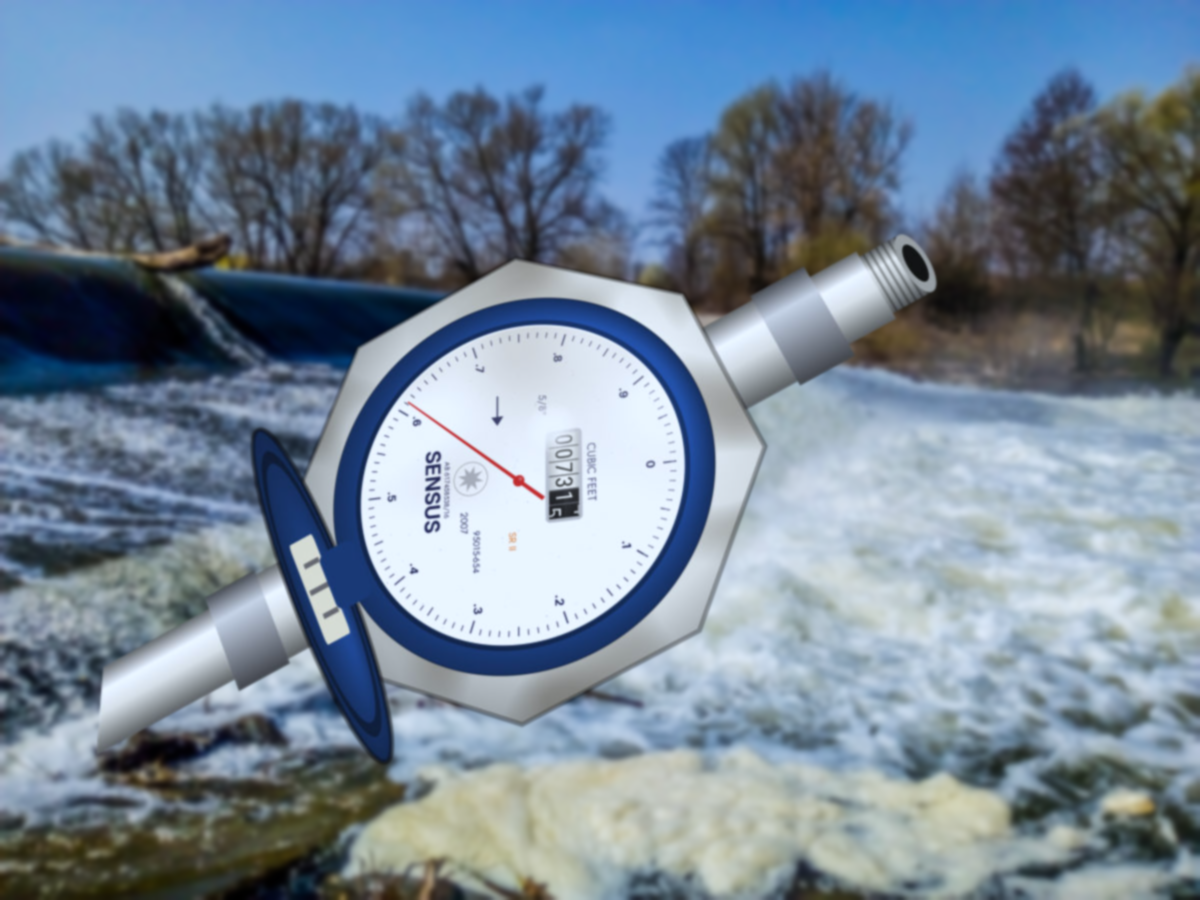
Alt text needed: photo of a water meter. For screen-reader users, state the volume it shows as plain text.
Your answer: 7314.61 ft³
